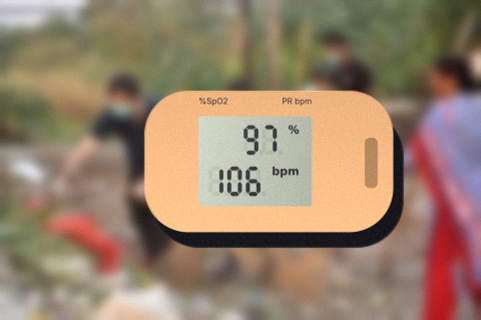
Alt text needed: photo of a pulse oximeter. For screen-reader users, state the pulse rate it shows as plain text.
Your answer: 106 bpm
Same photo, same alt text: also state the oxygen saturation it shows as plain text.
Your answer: 97 %
